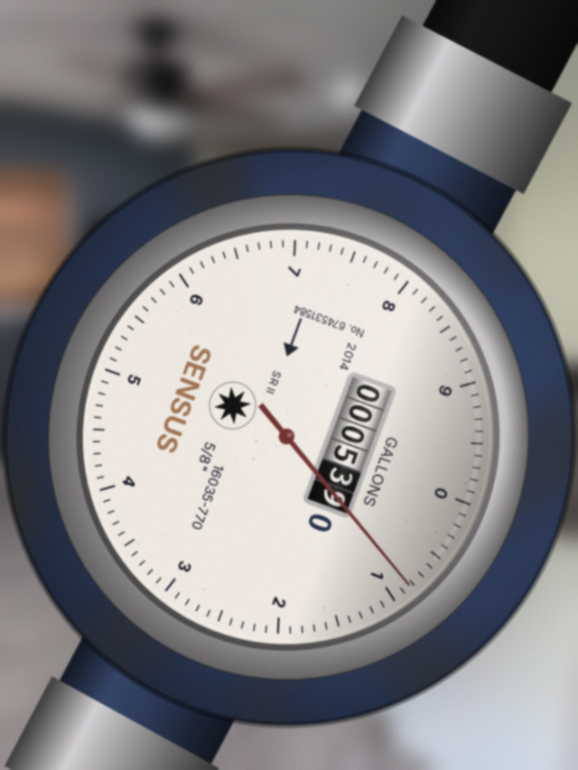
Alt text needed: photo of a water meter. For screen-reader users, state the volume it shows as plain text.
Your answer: 5390.8 gal
